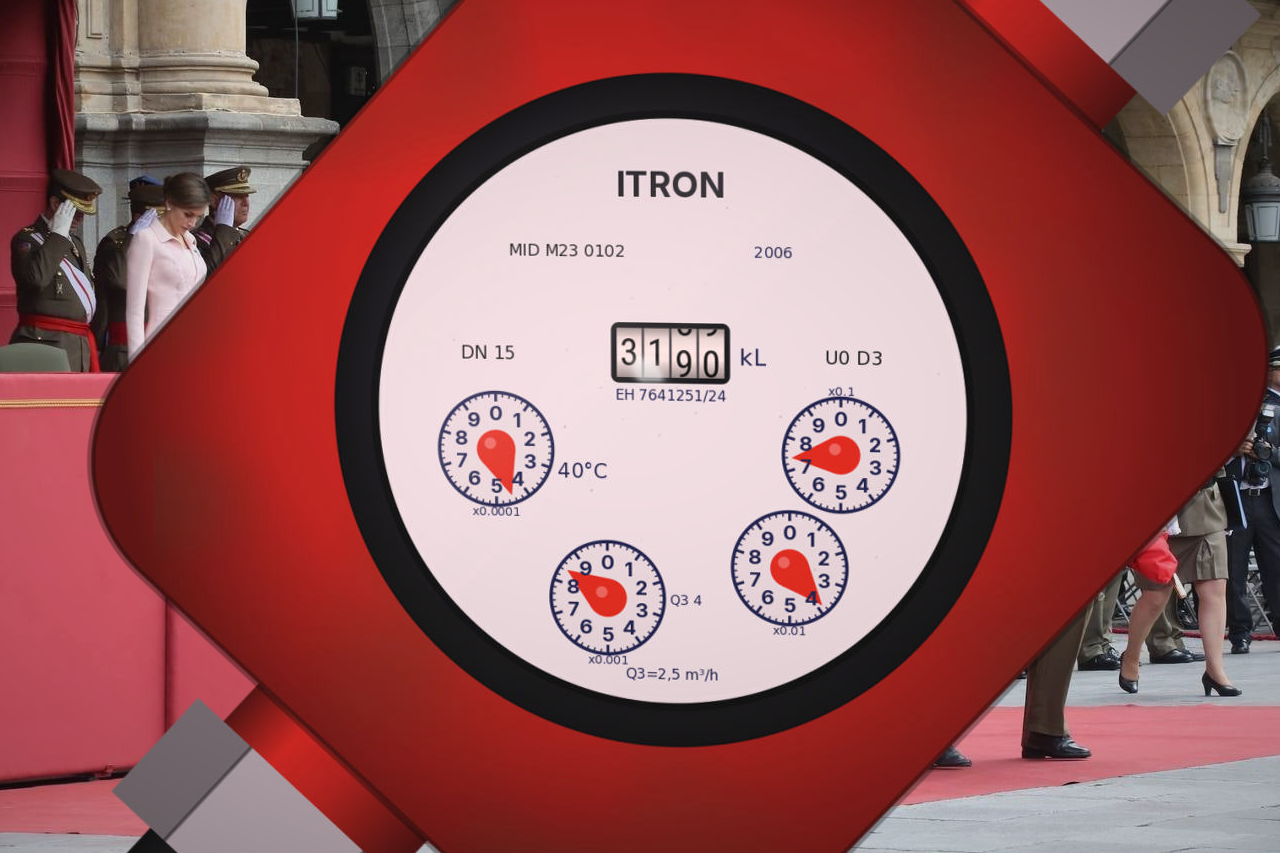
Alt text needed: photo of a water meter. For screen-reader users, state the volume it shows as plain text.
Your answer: 3189.7384 kL
